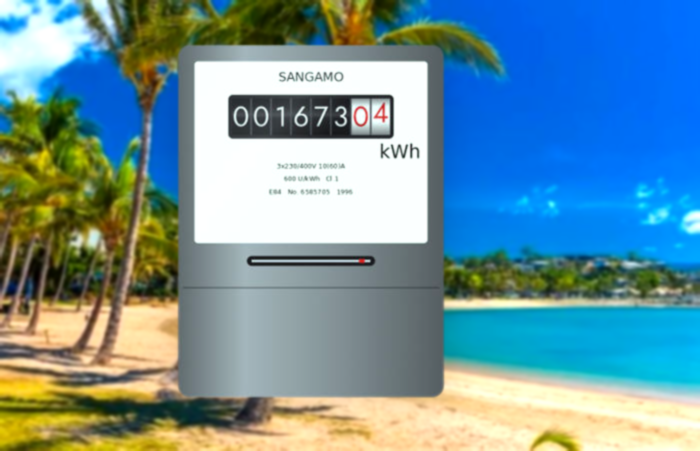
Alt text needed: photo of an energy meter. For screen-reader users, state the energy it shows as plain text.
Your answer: 1673.04 kWh
